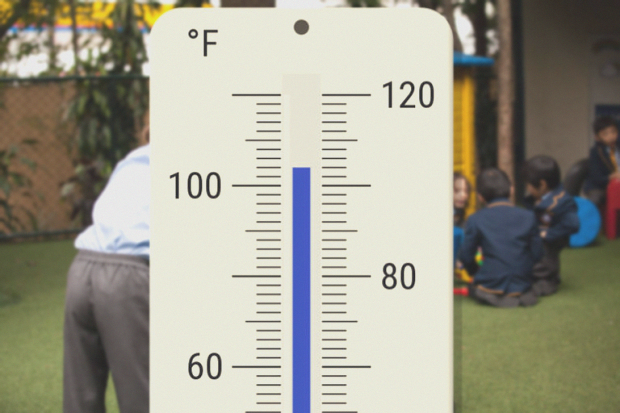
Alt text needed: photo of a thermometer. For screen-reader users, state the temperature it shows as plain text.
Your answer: 104 °F
